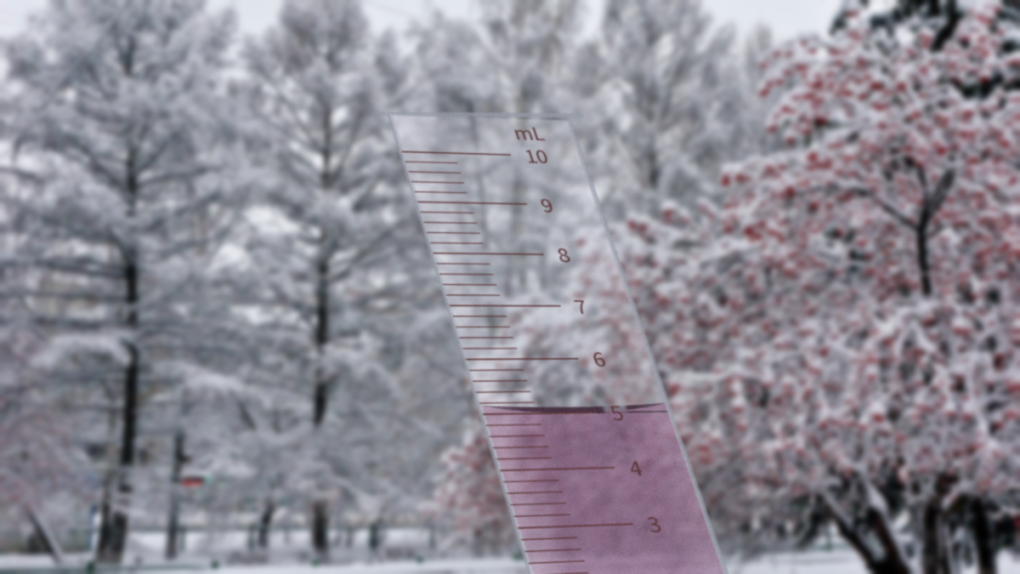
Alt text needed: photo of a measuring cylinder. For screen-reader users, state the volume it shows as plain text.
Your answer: 5 mL
